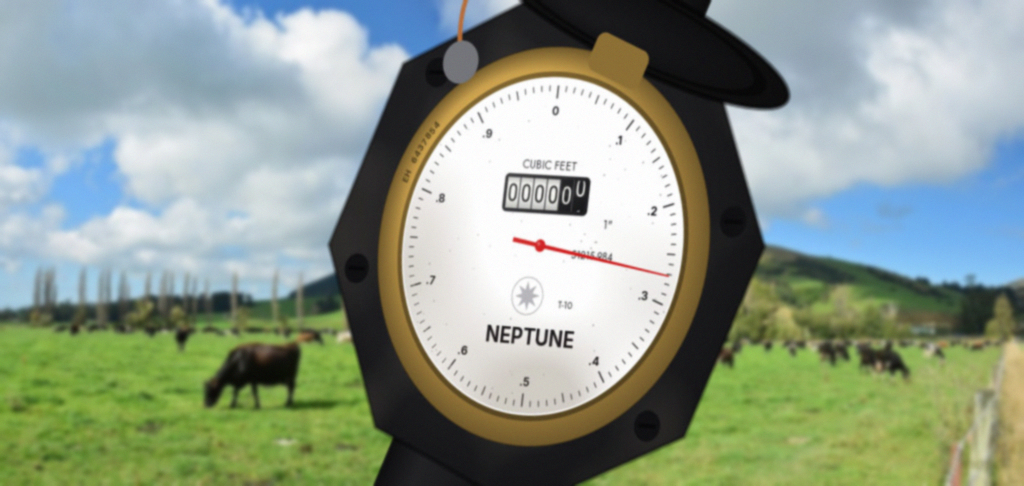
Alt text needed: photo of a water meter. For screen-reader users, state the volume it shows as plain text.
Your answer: 0.27 ft³
